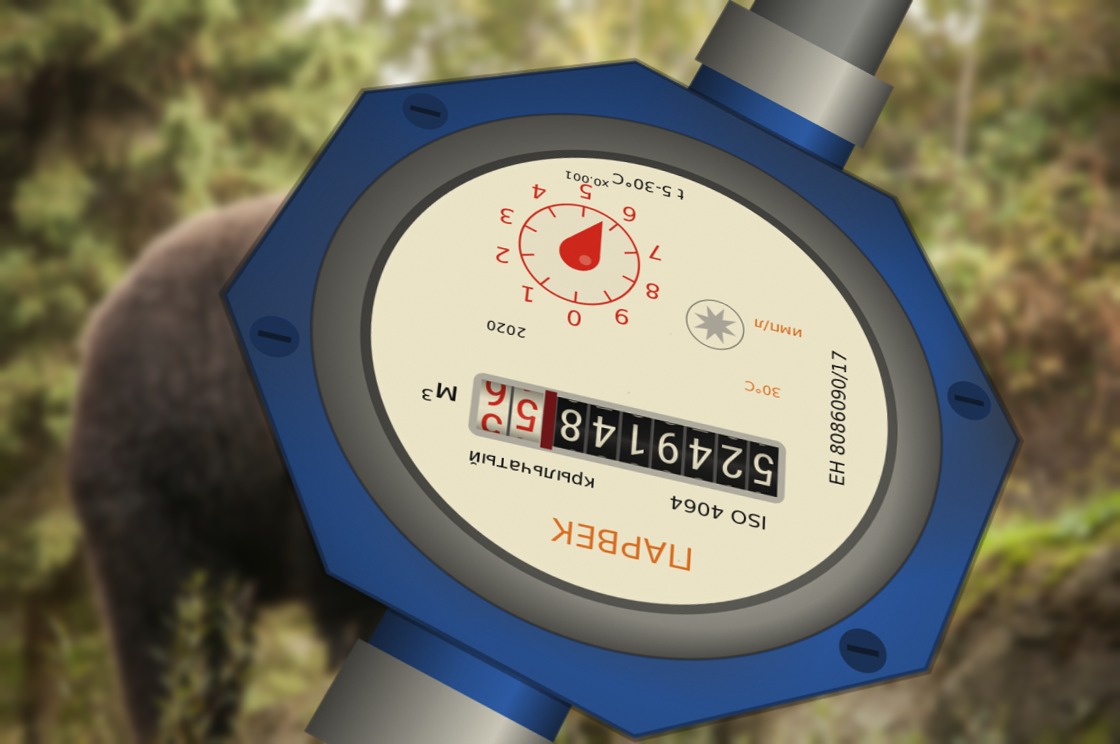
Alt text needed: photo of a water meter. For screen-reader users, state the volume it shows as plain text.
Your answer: 5249148.555 m³
